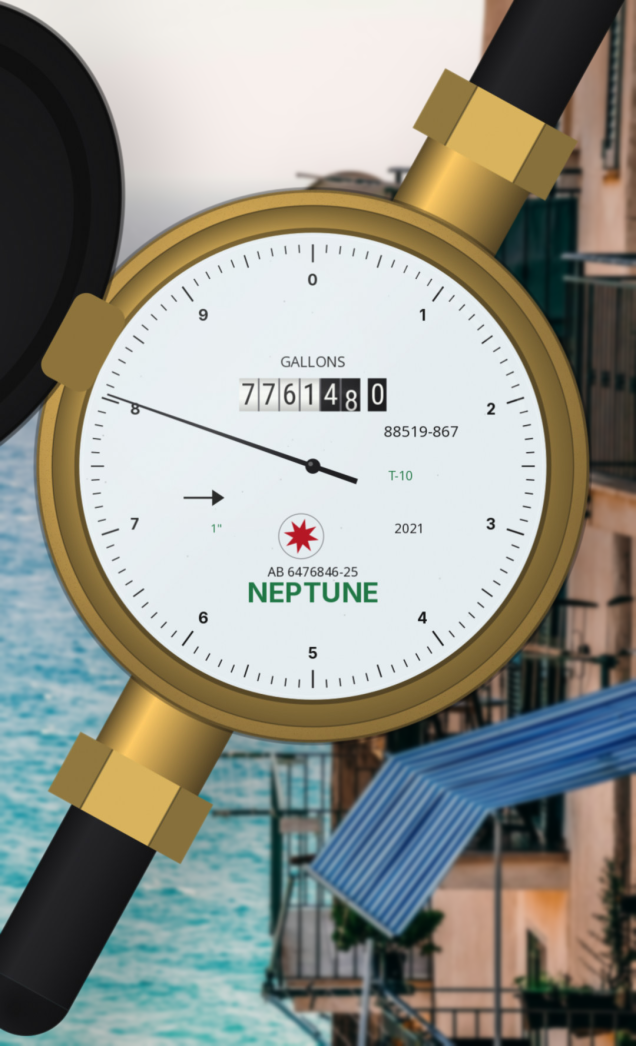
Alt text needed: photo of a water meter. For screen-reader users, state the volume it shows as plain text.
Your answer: 7761478.0 gal
